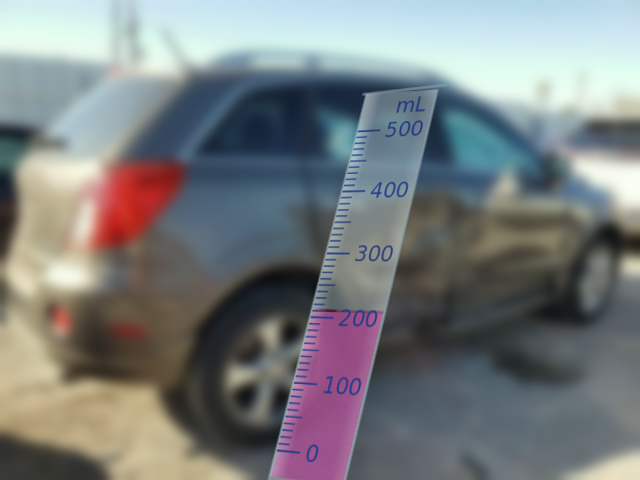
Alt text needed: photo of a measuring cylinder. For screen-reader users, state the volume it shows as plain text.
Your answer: 210 mL
